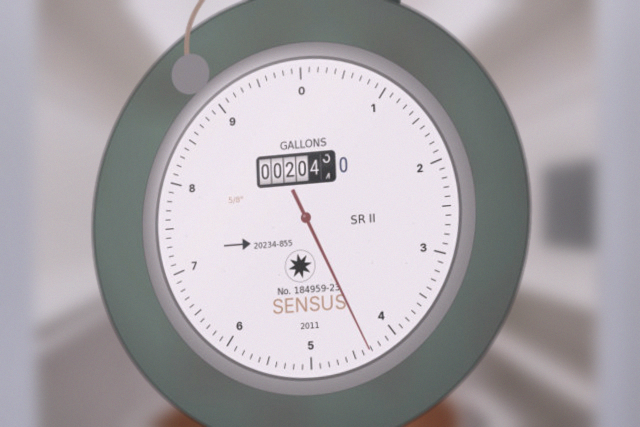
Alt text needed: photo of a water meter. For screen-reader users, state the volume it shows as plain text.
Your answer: 20434.3 gal
